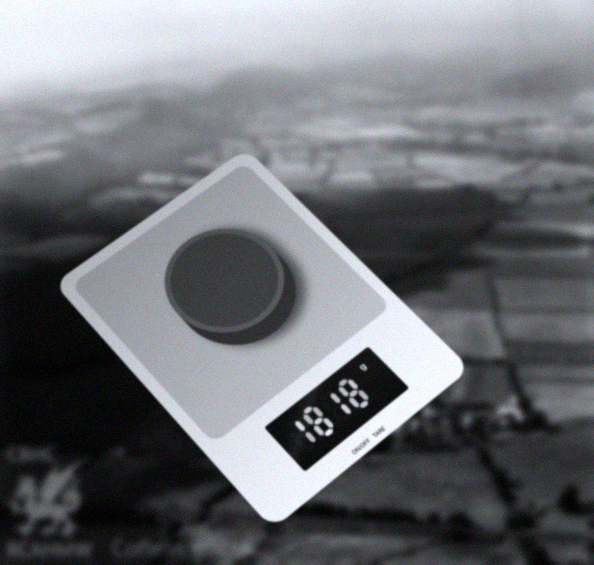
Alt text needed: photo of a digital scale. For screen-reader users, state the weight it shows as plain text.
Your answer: 1818 g
